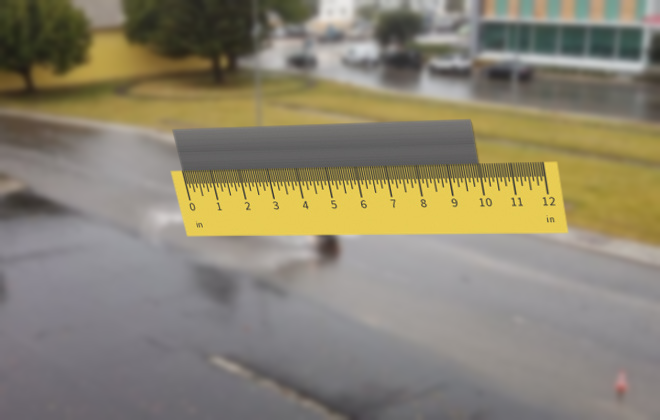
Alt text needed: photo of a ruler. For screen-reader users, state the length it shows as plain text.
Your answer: 10 in
